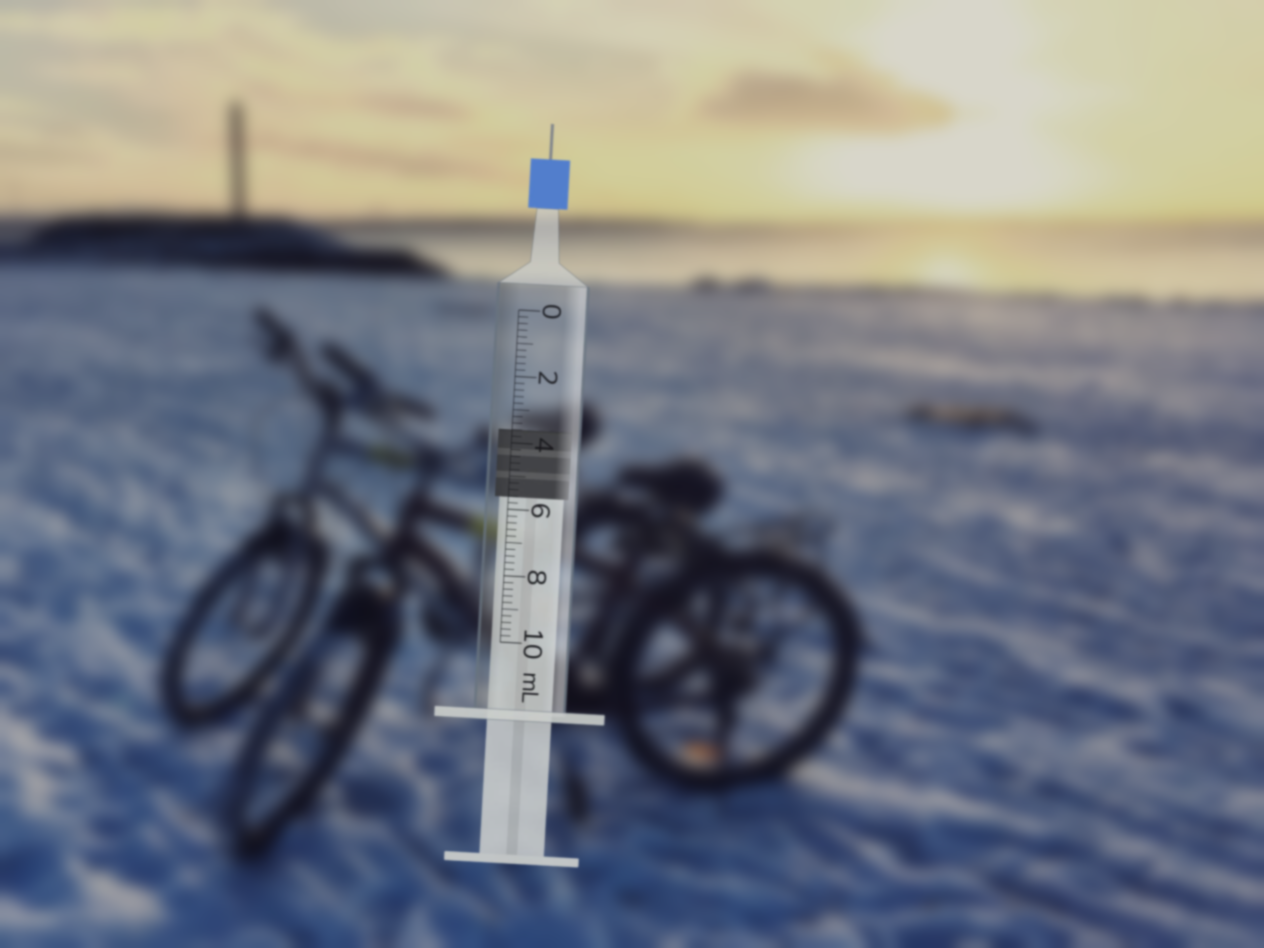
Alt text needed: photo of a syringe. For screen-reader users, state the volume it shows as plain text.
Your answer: 3.6 mL
